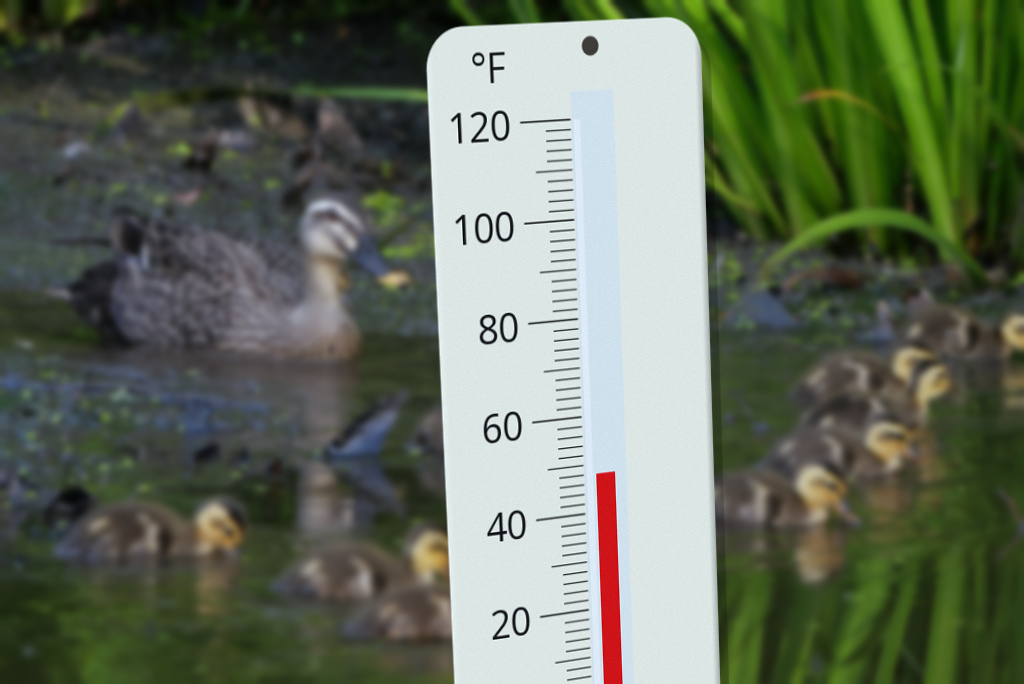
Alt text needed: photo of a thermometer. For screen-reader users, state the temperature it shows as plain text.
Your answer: 48 °F
